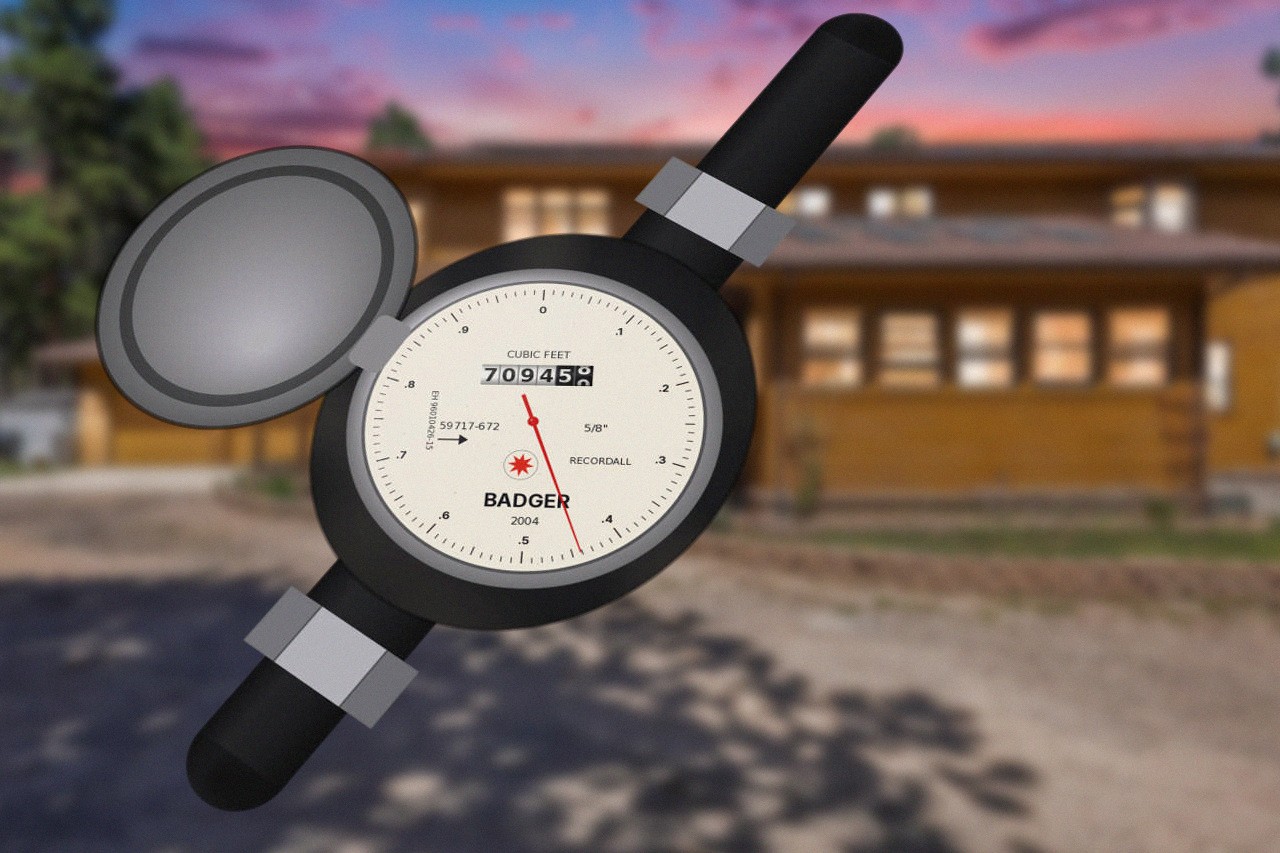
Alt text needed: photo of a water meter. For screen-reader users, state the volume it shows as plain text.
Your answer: 709458.44 ft³
